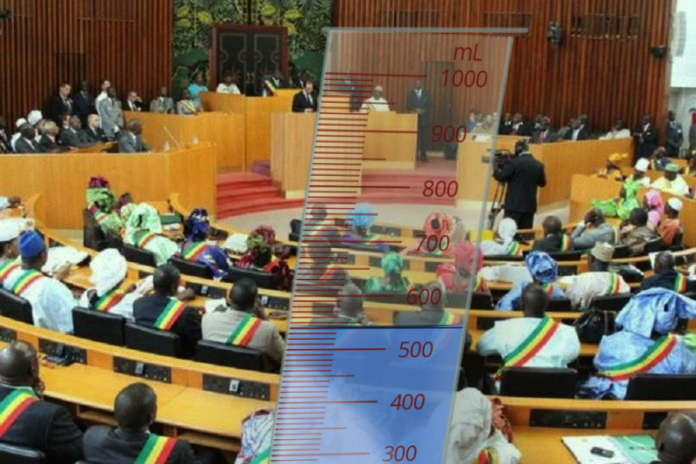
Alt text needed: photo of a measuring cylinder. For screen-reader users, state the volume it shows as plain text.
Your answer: 540 mL
